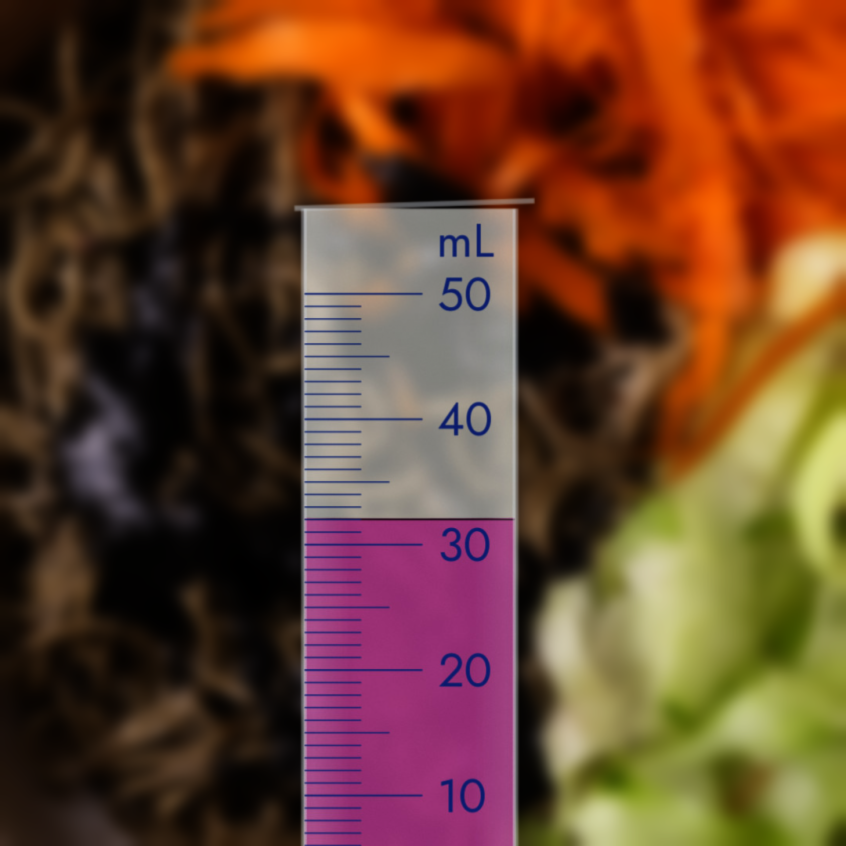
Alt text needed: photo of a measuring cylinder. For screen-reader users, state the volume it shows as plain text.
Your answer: 32 mL
